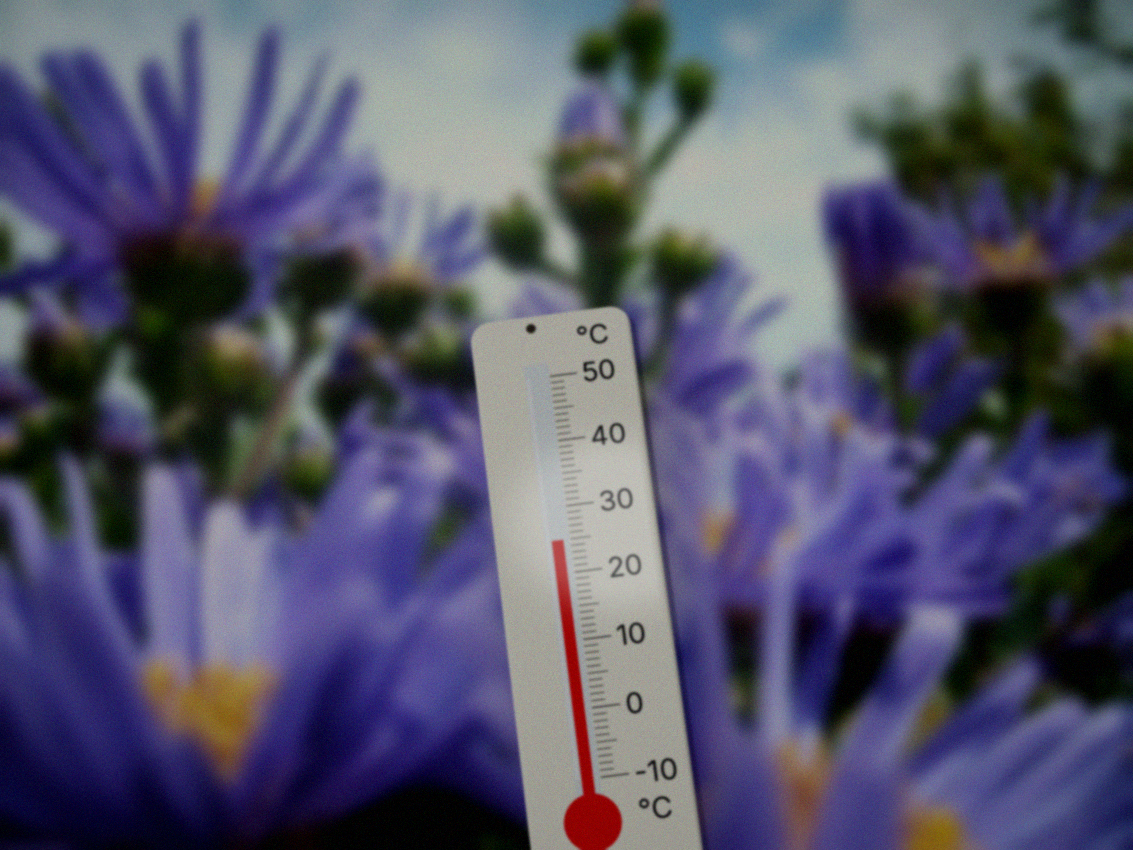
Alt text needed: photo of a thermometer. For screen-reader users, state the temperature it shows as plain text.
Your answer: 25 °C
